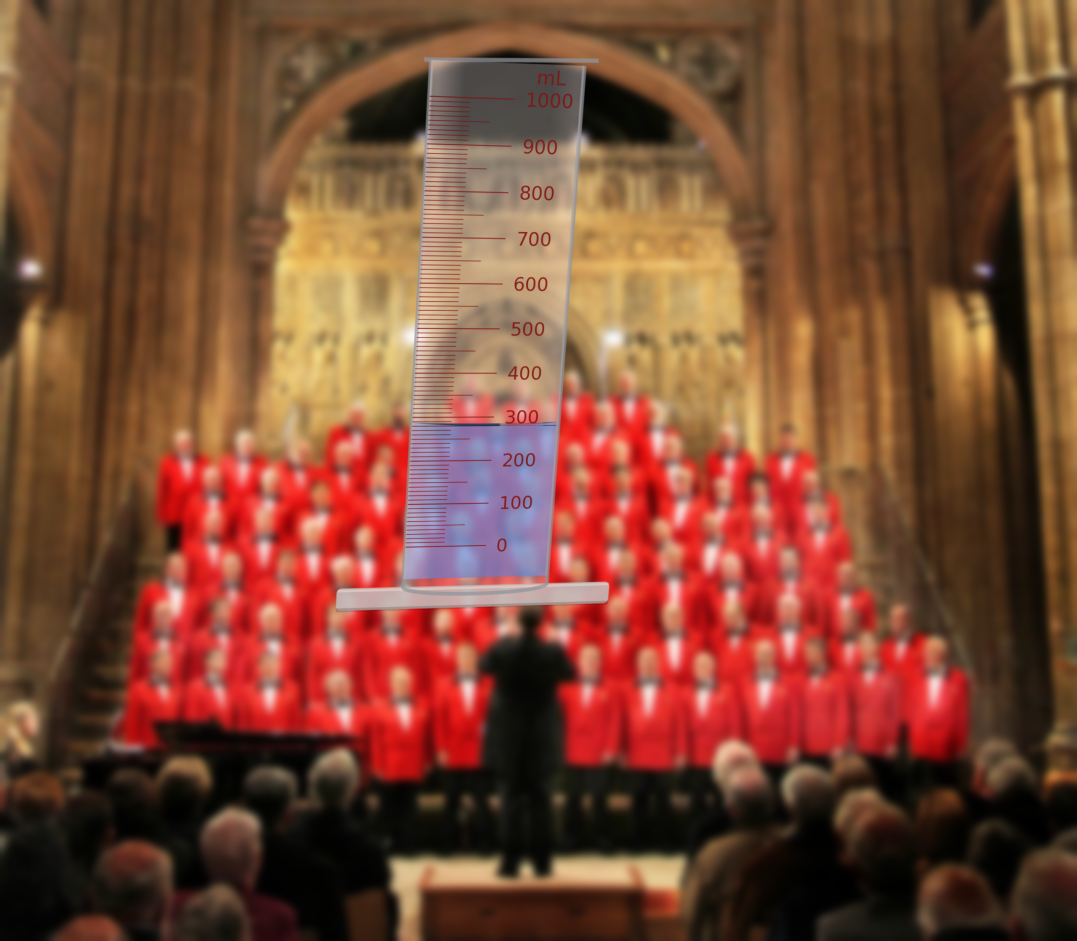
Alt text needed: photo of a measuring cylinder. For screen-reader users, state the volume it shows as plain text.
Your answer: 280 mL
